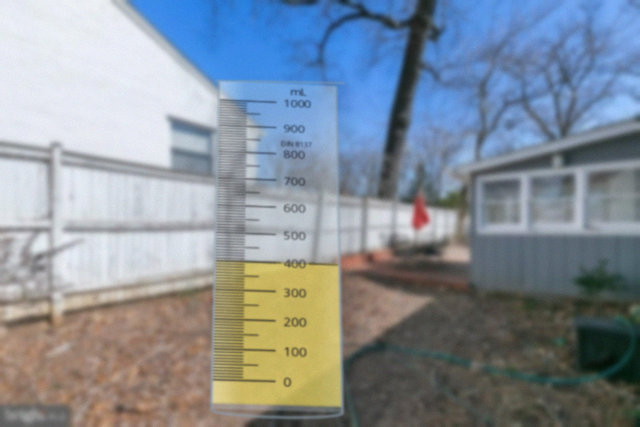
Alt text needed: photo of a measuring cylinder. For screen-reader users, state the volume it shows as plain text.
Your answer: 400 mL
